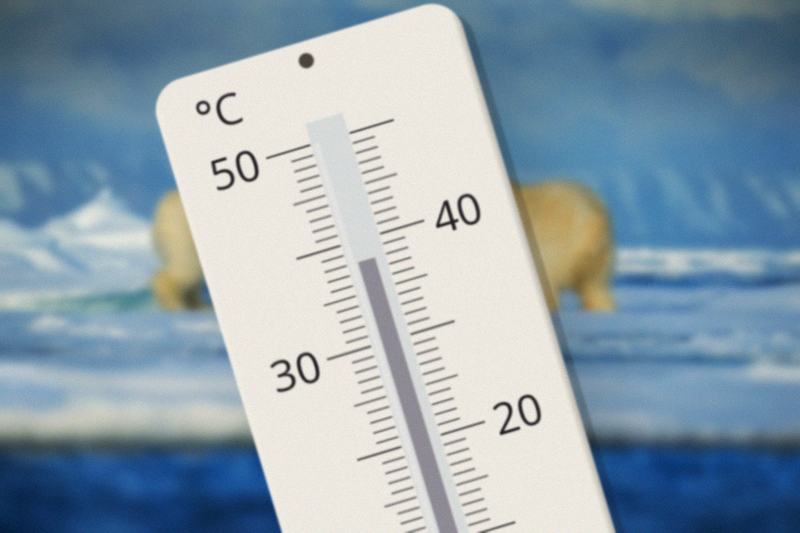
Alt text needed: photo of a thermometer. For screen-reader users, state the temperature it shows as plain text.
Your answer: 38 °C
